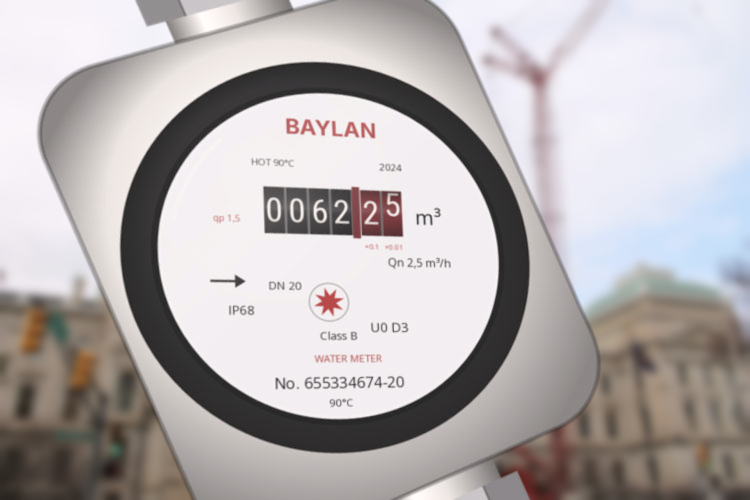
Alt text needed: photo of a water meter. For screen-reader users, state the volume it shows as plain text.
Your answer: 62.25 m³
